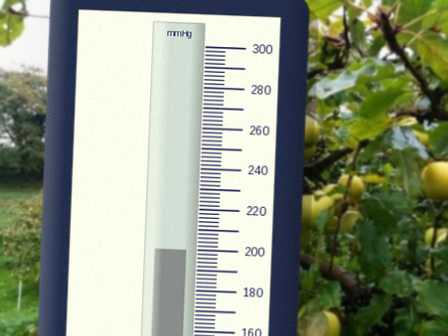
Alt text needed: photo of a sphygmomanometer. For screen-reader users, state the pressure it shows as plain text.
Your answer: 200 mmHg
